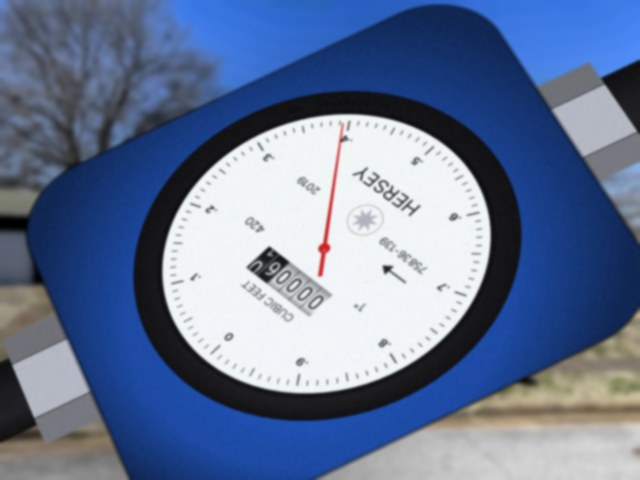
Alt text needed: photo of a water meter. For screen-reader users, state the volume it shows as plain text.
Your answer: 60.39 ft³
